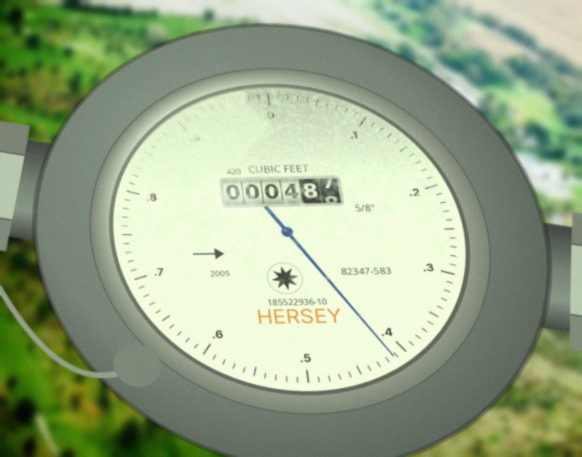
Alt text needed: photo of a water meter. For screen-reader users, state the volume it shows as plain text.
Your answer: 487.41 ft³
